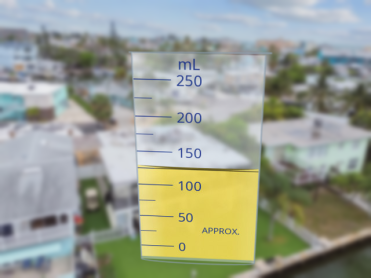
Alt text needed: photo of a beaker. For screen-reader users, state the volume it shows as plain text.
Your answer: 125 mL
